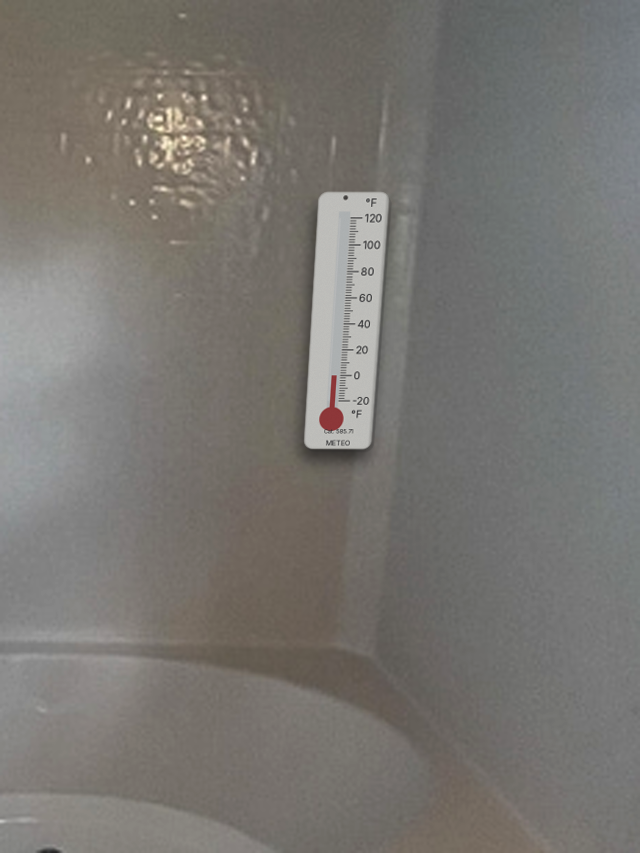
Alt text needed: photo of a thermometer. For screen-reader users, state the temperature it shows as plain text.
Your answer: 0 °F
